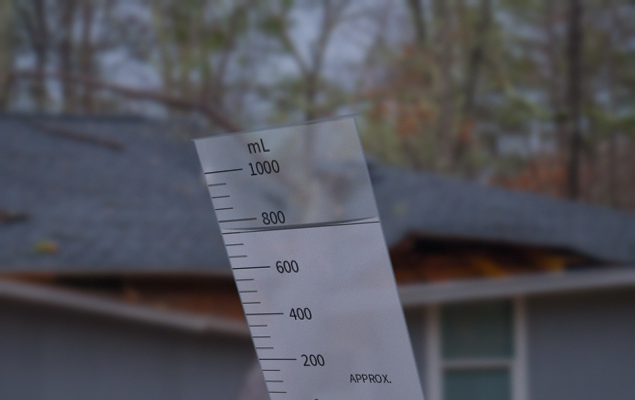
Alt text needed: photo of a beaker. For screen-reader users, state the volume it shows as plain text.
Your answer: 750 mL
